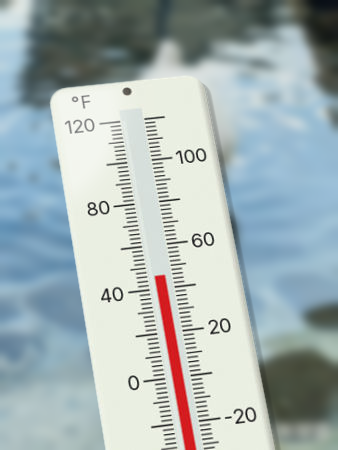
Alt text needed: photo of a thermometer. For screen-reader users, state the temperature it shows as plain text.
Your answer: 46 °F
